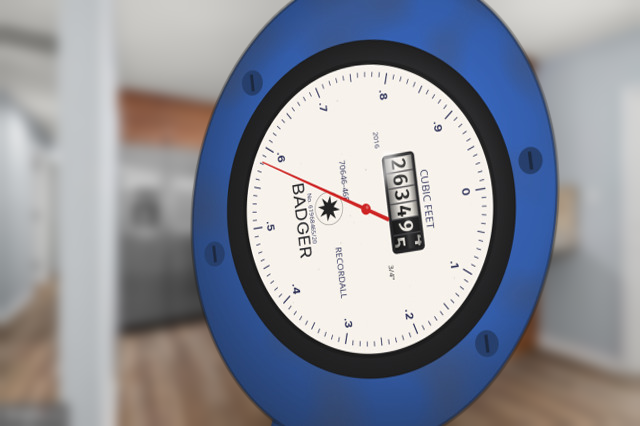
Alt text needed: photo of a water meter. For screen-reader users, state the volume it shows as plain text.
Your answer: 263494.58 ft³
